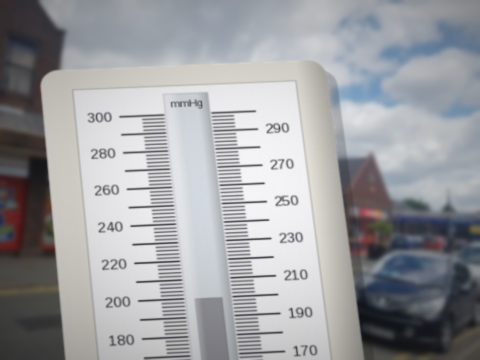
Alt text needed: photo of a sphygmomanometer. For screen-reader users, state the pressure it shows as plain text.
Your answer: 200 mmHg
